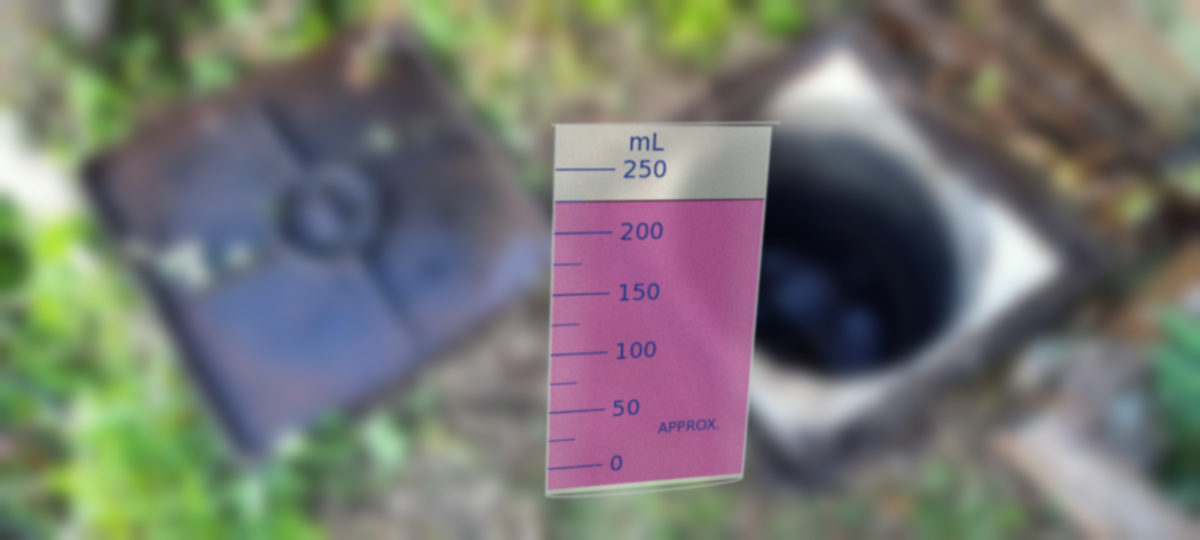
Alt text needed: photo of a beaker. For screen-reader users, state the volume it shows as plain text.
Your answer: 225 mL
